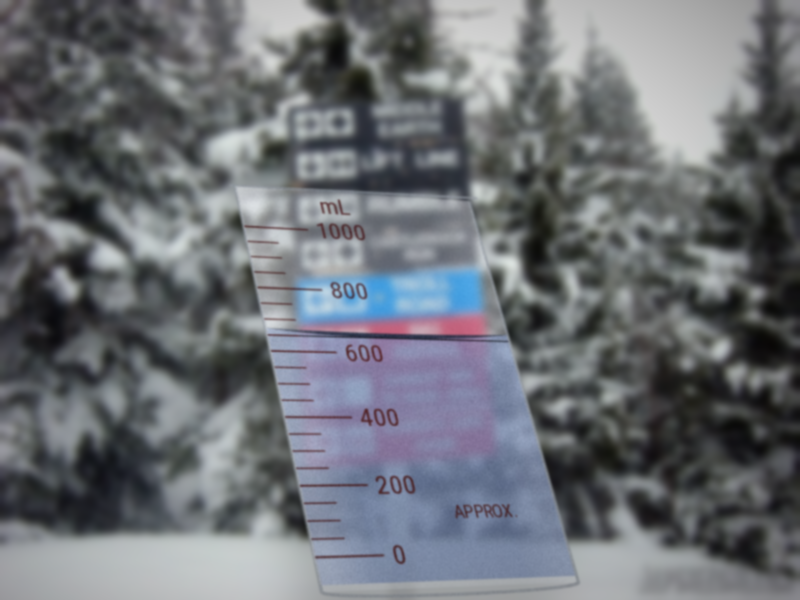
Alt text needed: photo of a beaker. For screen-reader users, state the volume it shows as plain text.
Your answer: 650 mL
